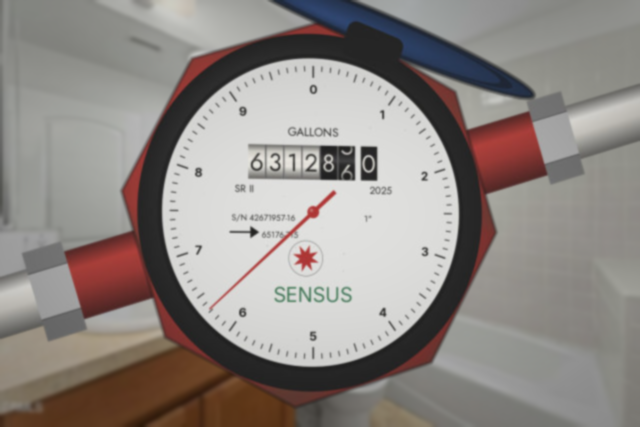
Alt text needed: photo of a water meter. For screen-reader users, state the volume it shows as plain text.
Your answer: 6312856.3 gal
